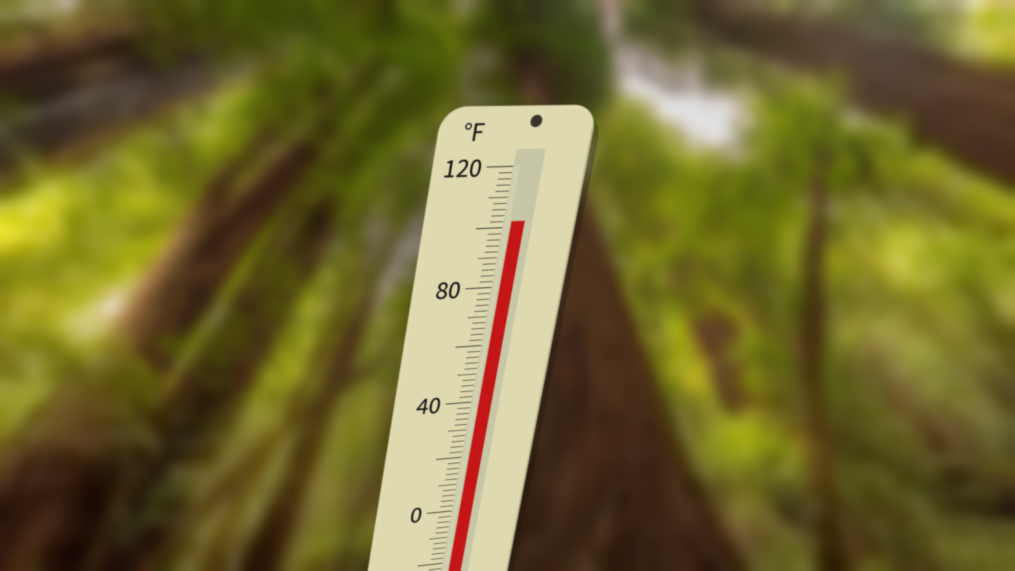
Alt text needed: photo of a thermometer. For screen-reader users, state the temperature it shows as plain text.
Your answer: 102 °F
